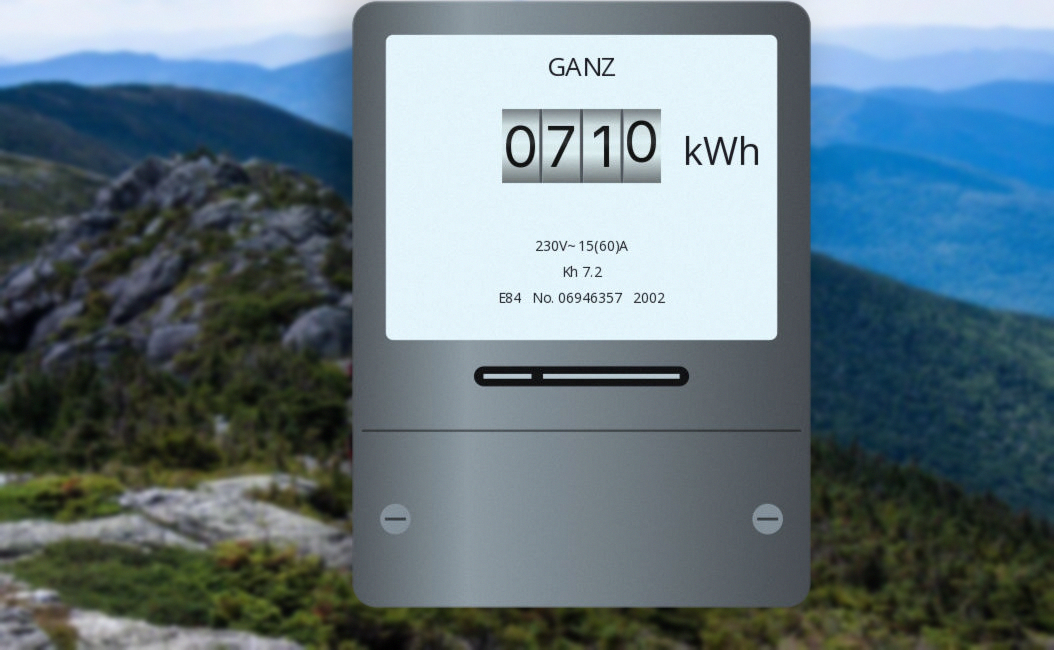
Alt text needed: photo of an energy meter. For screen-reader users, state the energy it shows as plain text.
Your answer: 710 kWh
